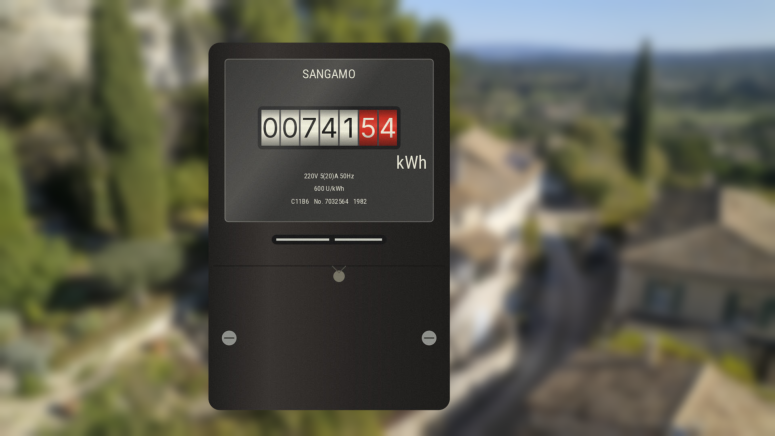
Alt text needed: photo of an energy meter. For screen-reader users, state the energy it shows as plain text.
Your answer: 741.54 kWh
